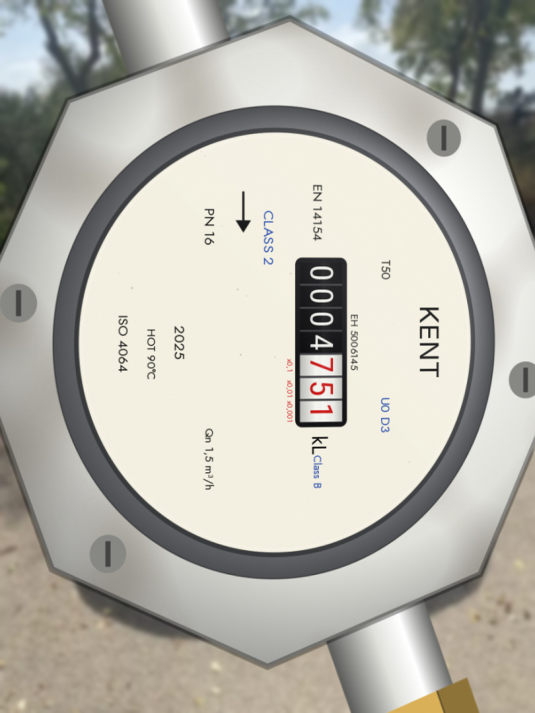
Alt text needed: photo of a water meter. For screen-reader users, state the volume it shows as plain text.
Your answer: 4.751 kL
